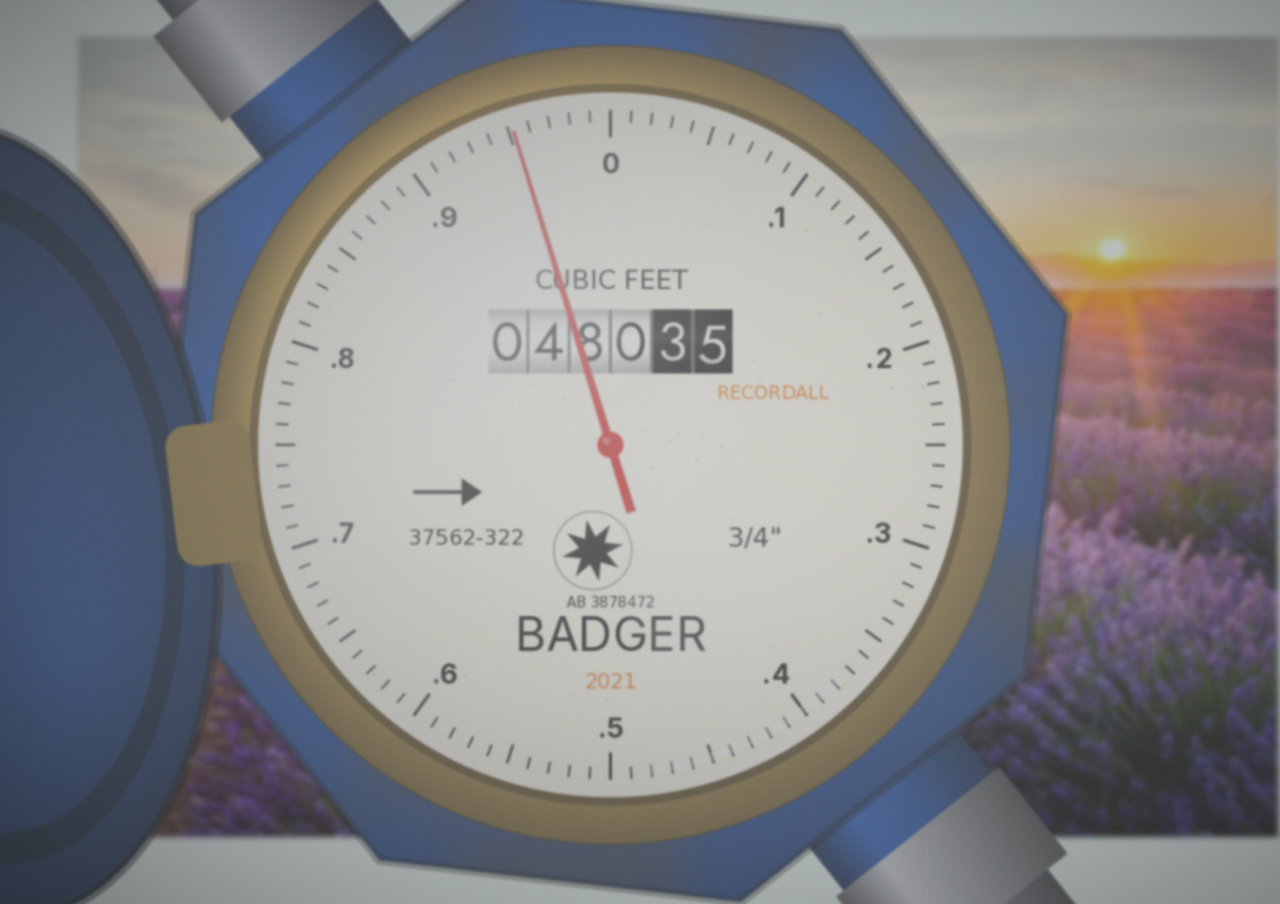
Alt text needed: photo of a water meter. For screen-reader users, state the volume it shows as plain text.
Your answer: 48034.95 ft³
